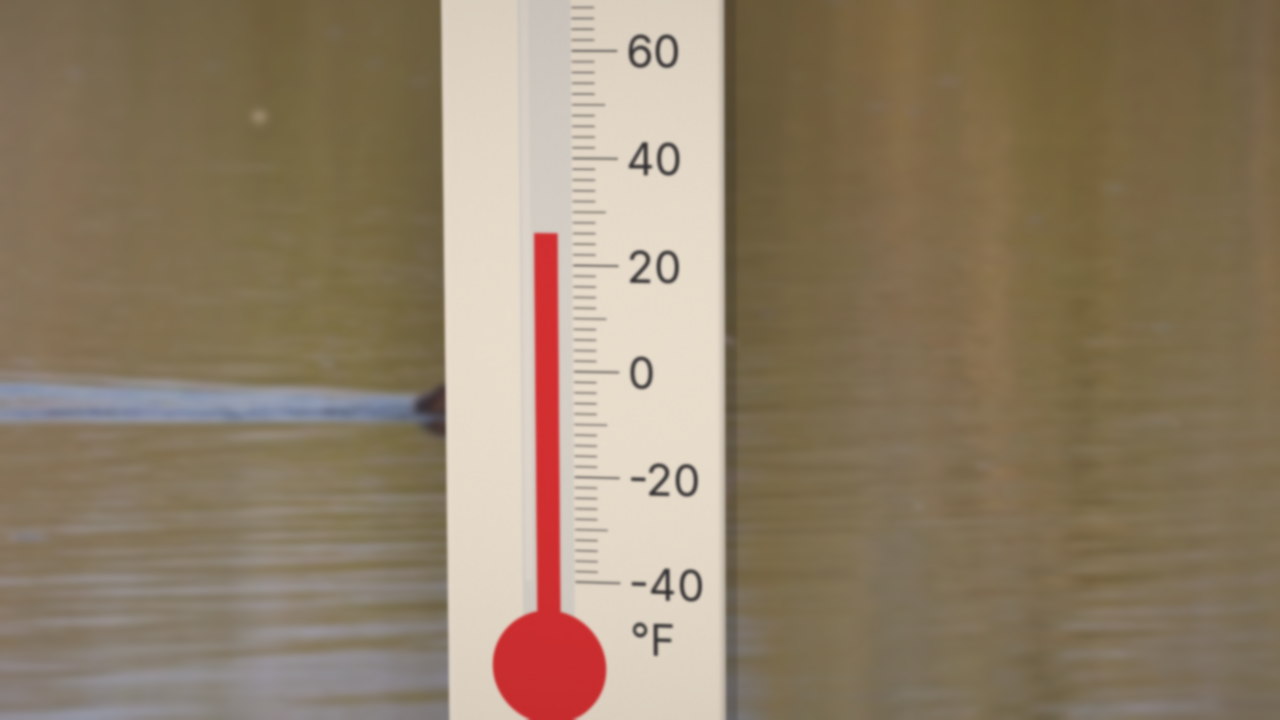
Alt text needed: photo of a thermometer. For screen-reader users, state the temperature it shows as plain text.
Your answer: 26 °F
